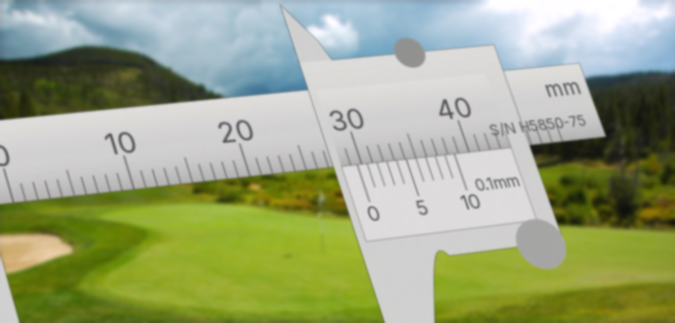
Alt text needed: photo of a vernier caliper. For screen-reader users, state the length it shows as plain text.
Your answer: 29.6 mm
